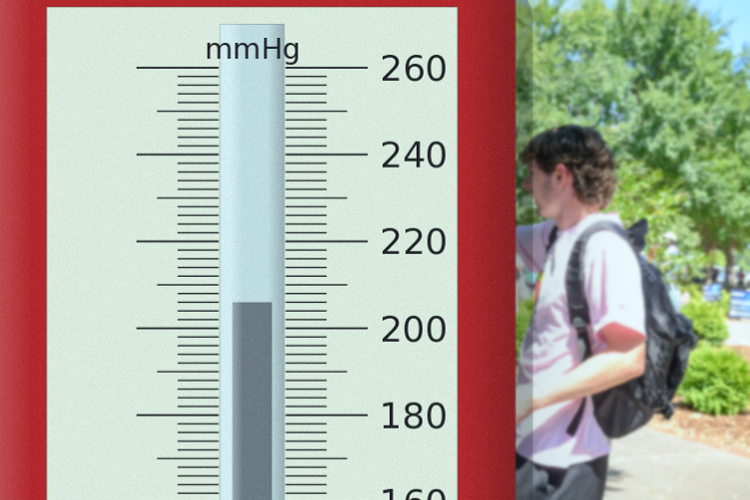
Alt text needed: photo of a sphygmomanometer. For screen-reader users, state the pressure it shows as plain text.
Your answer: 206 mmHg
